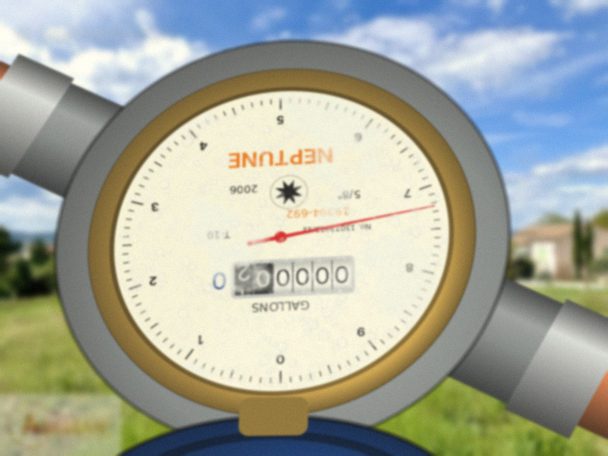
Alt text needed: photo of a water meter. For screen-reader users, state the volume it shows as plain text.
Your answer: 17.2 gal
